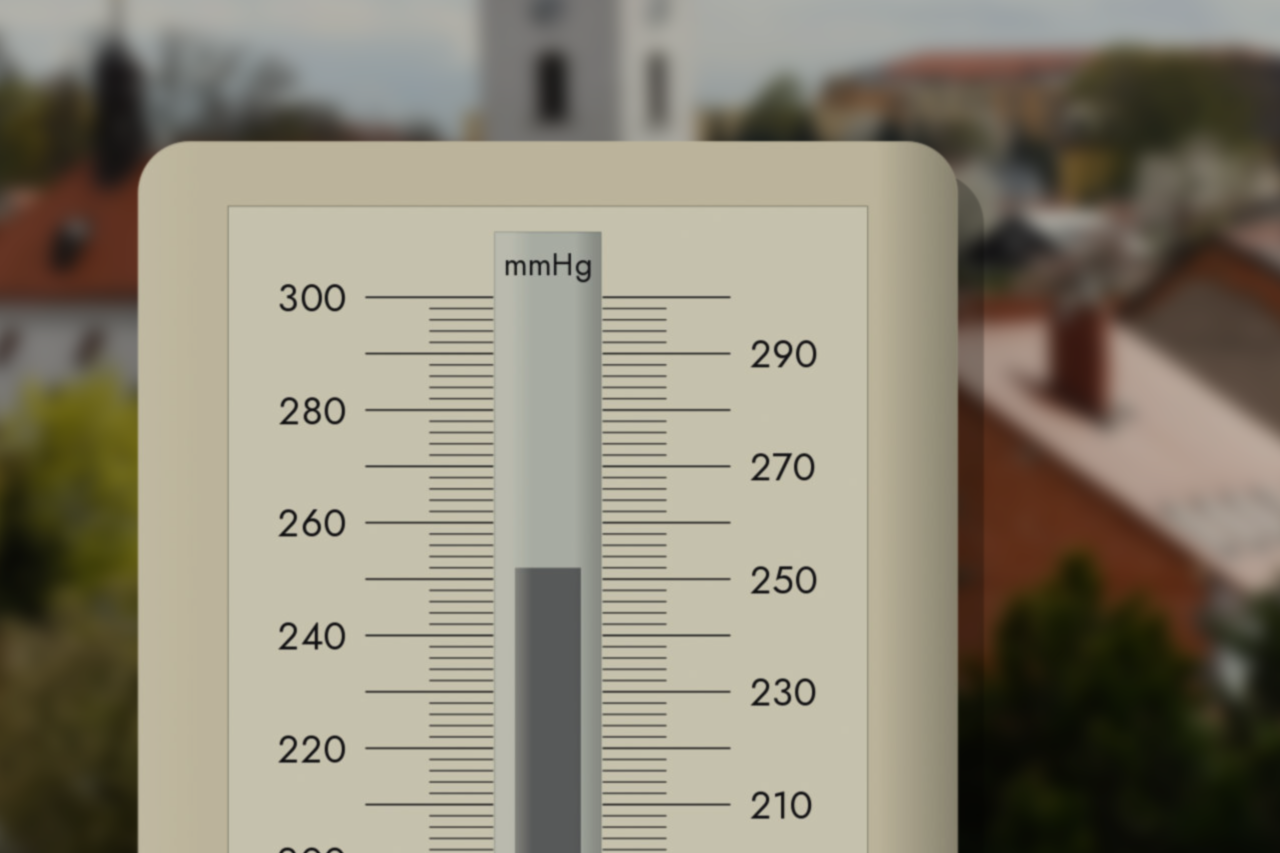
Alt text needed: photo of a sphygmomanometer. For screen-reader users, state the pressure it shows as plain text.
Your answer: 252 mmHg
